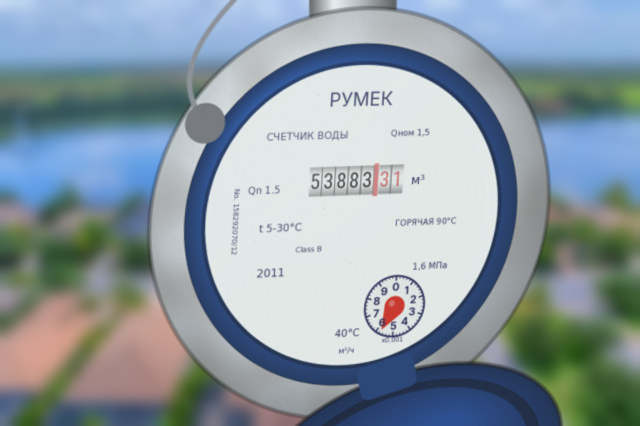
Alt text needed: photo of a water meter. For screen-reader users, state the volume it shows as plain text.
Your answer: 53883.315 m³
